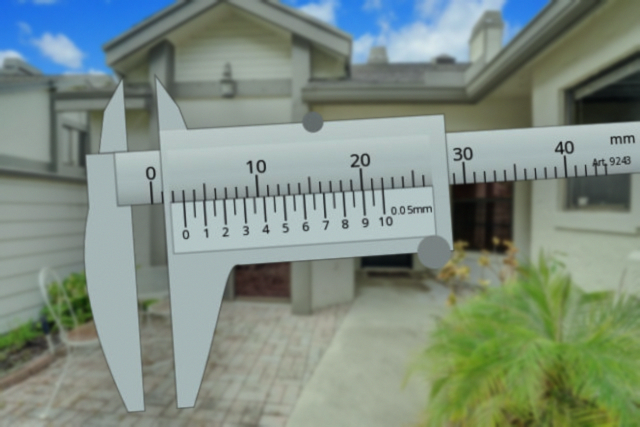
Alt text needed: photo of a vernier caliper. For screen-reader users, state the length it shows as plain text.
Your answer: 3.0 mm
